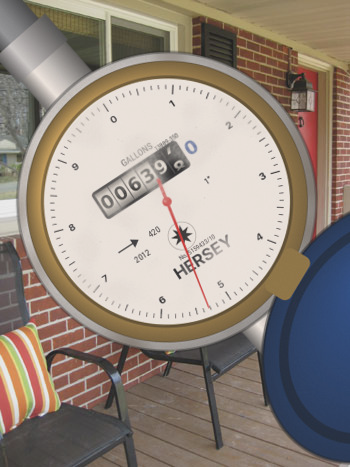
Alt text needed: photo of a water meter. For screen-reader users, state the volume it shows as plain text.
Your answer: 63975.3 gal
